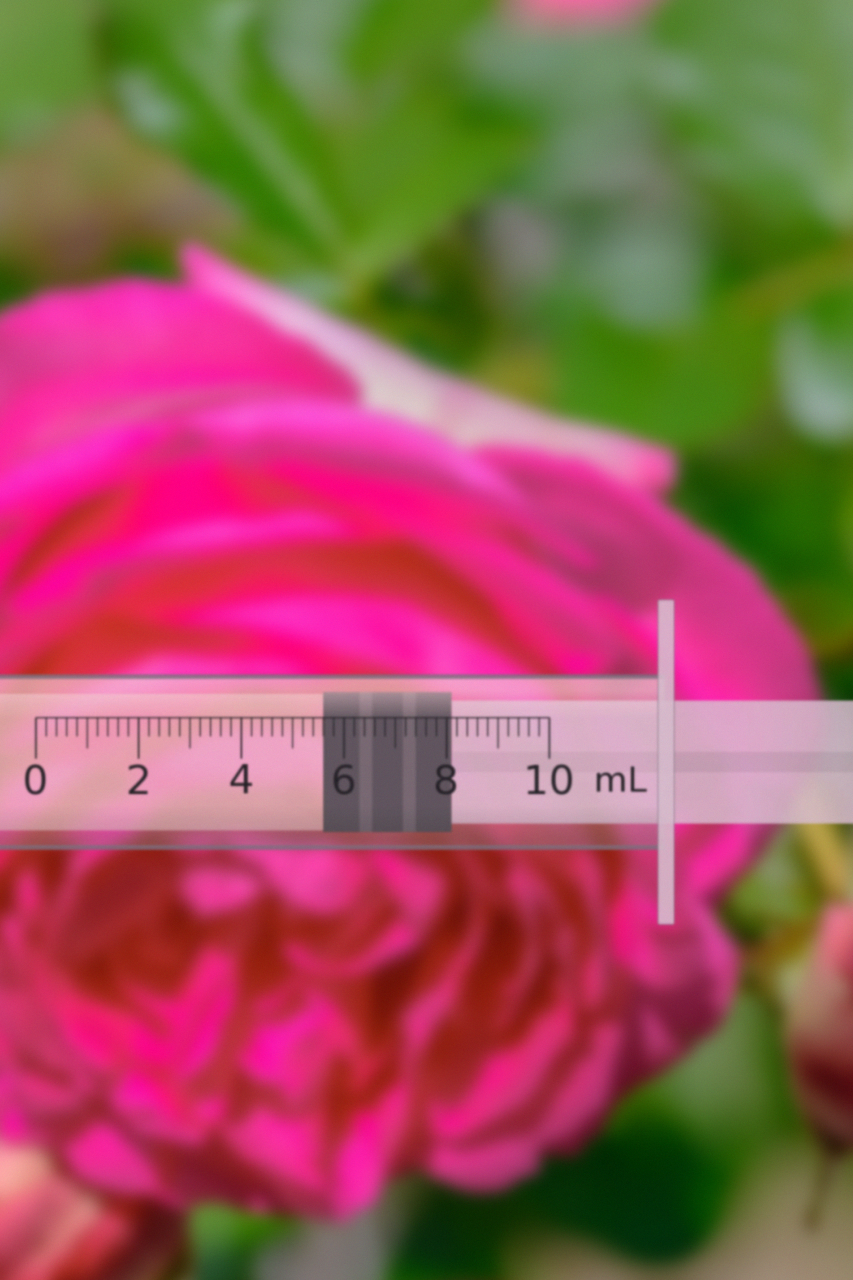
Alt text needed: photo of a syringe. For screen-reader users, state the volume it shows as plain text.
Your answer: 5.6 mL
